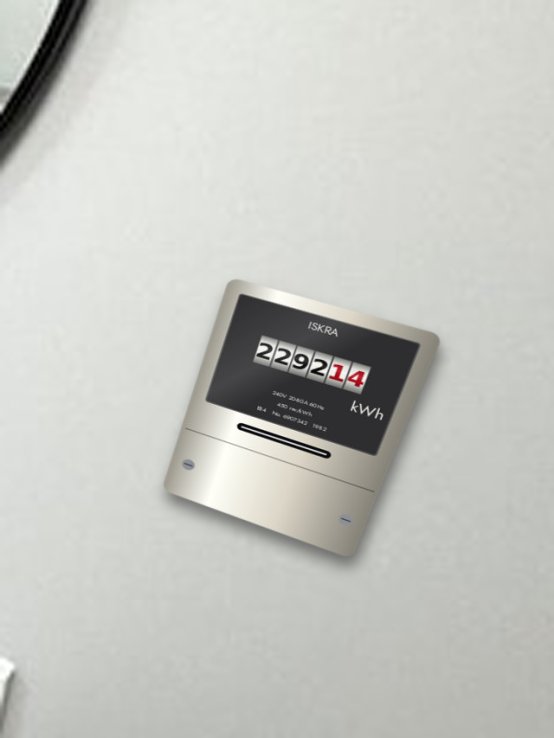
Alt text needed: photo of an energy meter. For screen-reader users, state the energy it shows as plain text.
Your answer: 2292.14 kWh
